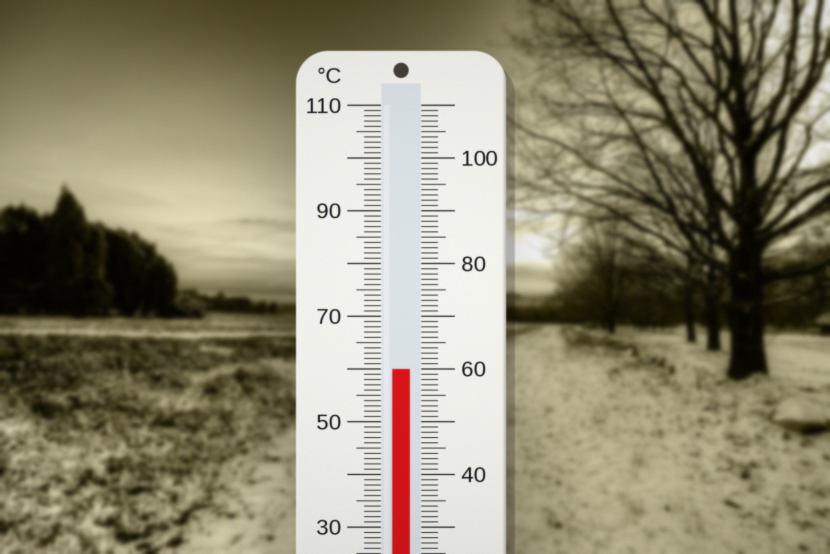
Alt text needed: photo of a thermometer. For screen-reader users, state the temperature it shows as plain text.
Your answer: 60 °C
